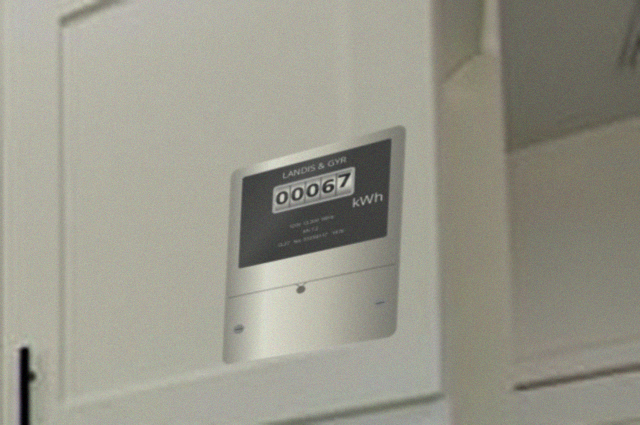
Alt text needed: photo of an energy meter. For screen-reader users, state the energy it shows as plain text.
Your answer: 67 kWh
